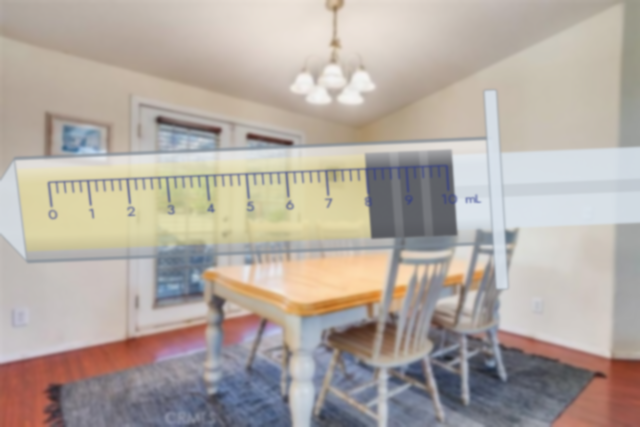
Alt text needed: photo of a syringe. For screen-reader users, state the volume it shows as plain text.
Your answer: 8 mL
